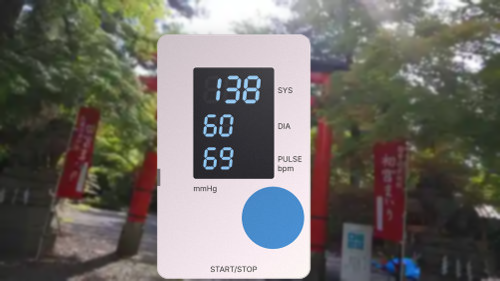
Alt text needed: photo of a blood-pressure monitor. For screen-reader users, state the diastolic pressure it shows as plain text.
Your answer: 60 mmHg
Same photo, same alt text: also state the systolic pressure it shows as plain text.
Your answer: 138 mmHg
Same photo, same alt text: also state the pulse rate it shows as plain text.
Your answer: 69 bpm
